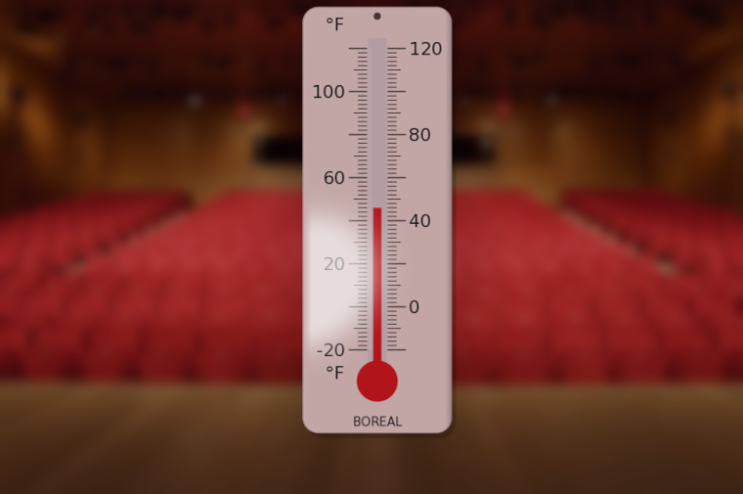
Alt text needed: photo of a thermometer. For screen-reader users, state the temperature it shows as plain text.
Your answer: 46 °F
